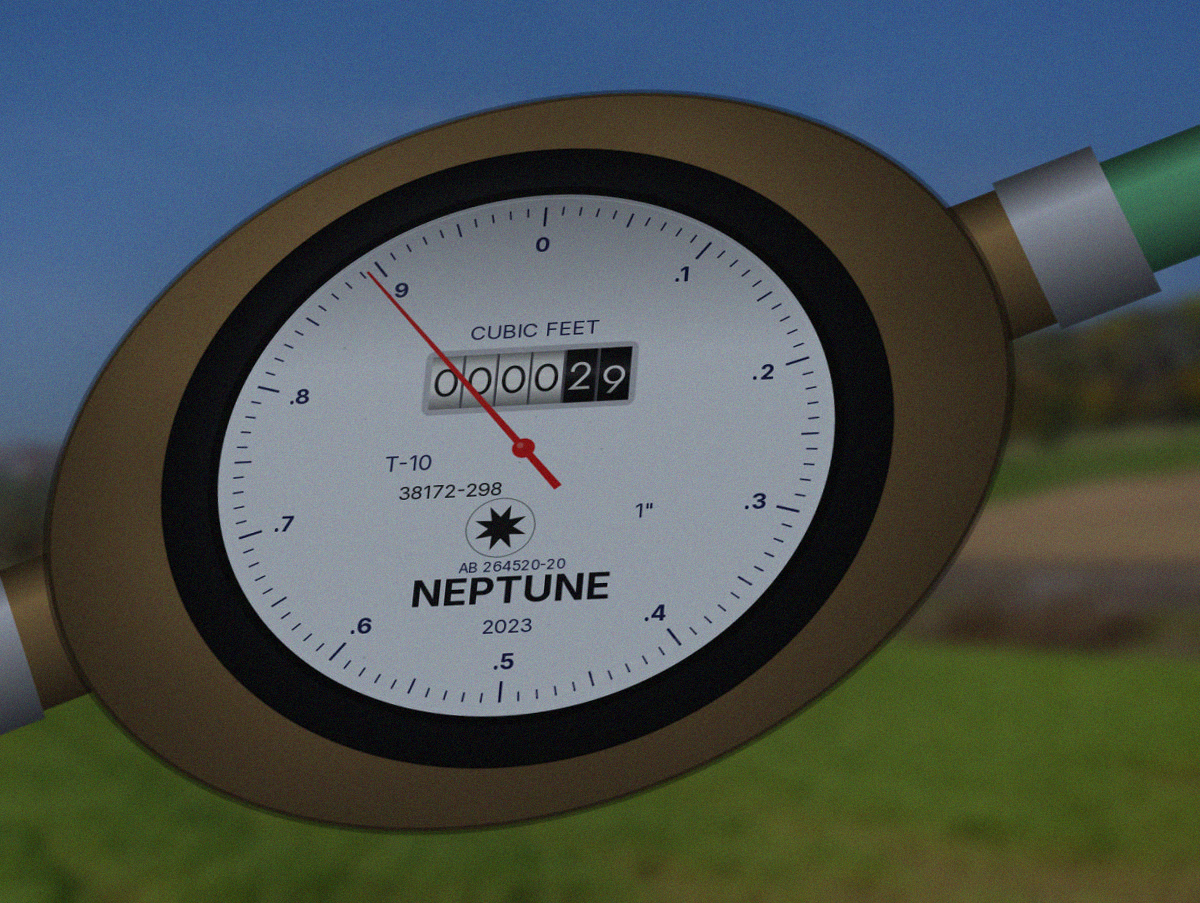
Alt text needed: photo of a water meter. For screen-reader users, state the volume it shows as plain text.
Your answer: 28.89 ft³
